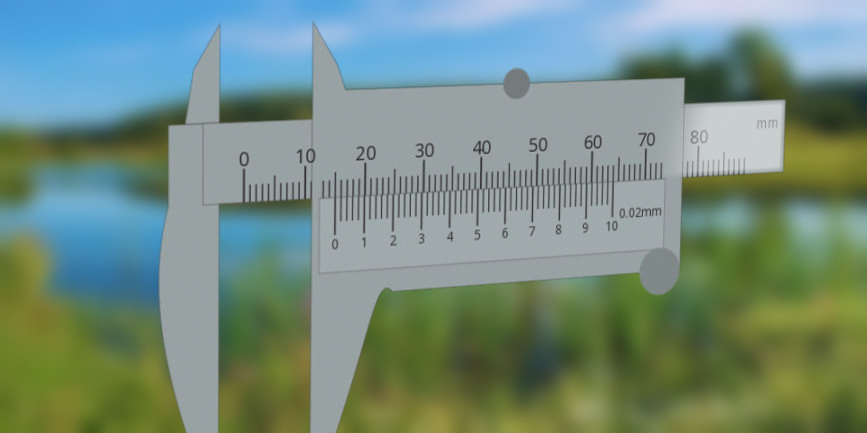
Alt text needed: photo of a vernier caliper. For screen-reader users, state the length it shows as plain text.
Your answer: 15.0 mm
